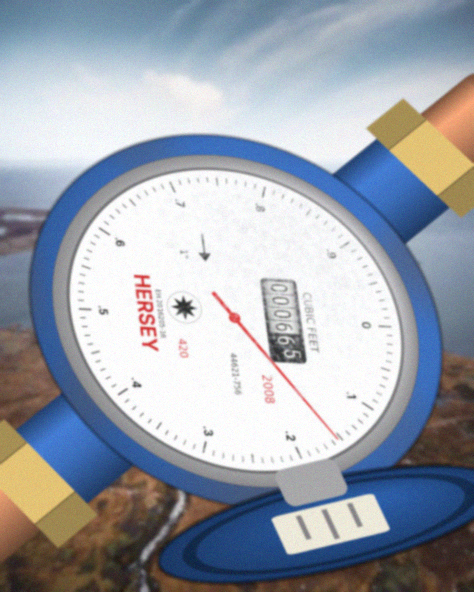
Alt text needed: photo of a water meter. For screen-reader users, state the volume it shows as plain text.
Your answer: 665.15 ft³
